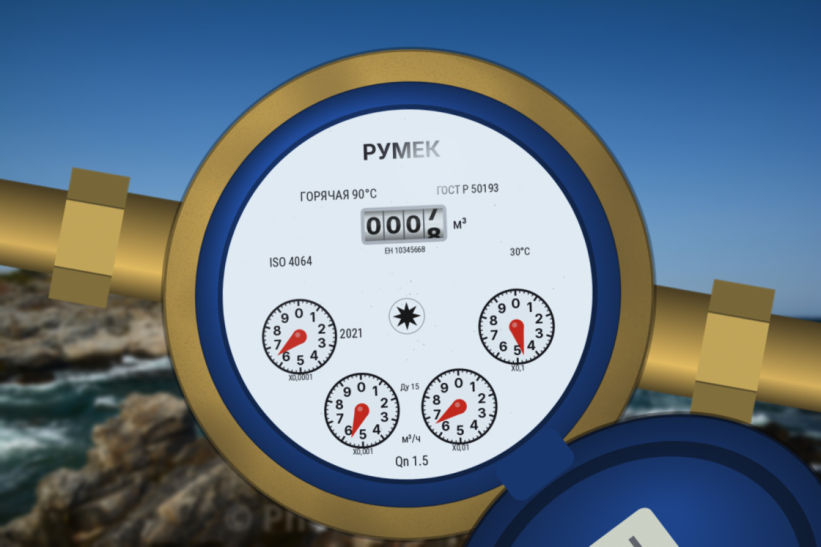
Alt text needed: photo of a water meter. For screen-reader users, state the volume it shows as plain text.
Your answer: 7.4656 m³
